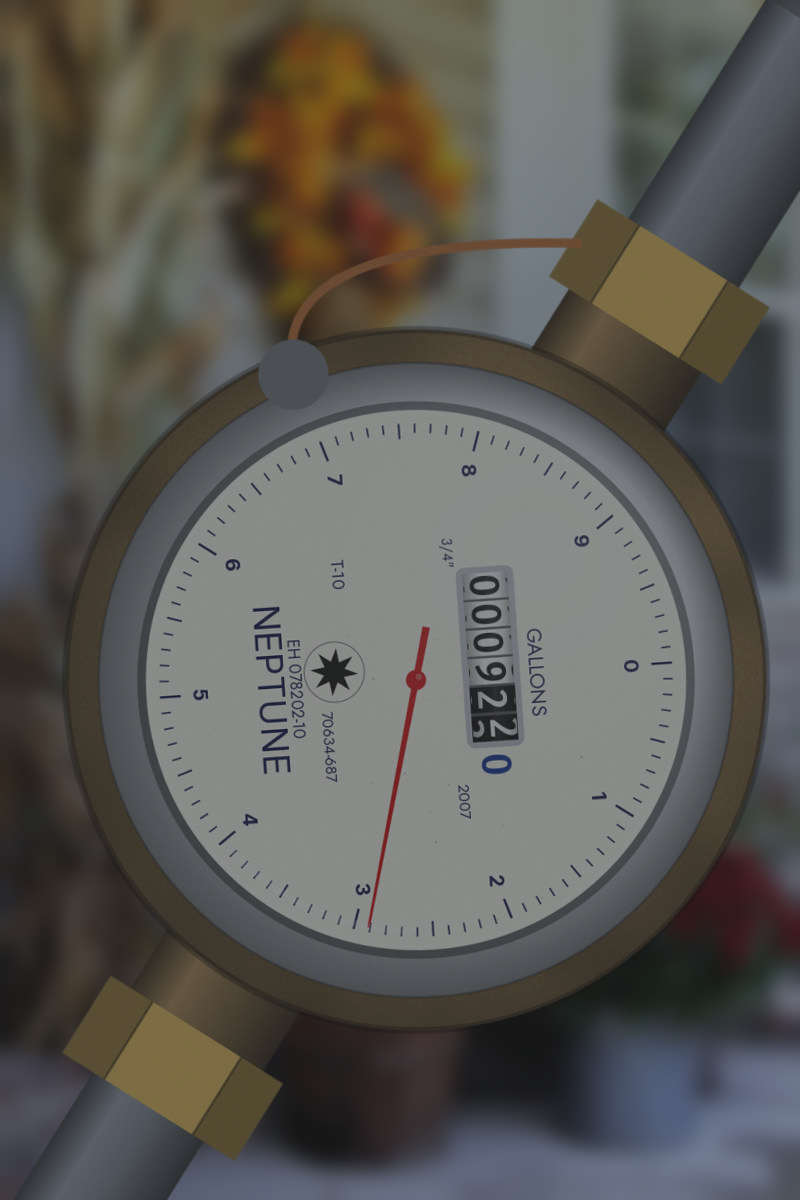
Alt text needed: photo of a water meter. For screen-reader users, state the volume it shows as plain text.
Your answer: 9222.9 gal
